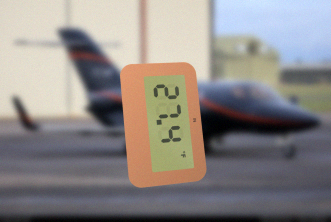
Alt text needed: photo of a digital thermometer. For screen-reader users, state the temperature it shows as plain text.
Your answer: 27.4 °F
